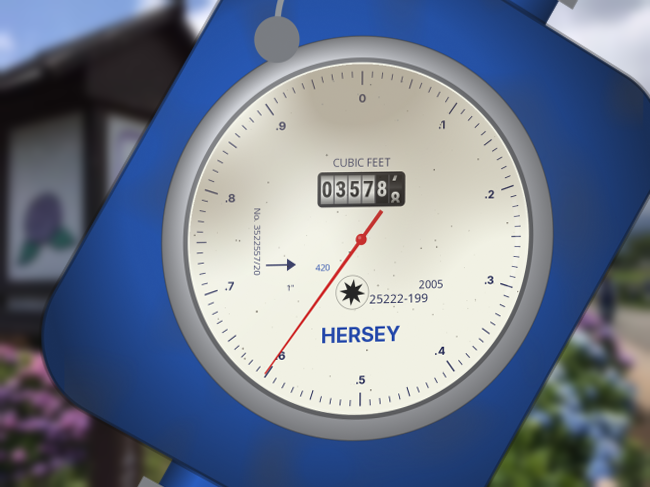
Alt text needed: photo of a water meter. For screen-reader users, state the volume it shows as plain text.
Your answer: 35787.60 ft³
